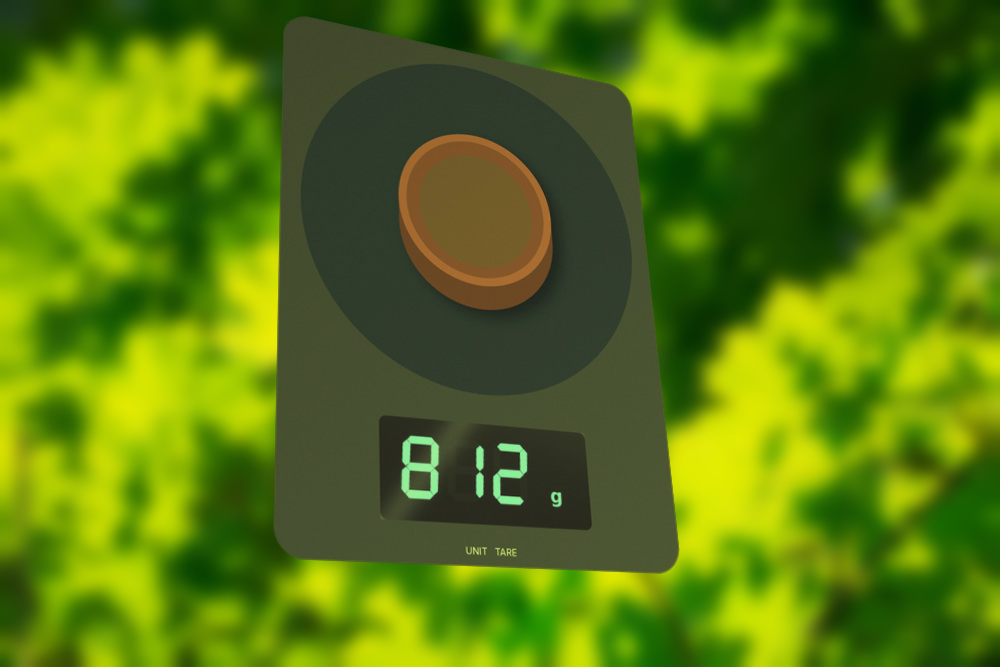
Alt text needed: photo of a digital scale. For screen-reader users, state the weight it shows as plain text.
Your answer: 812 g
